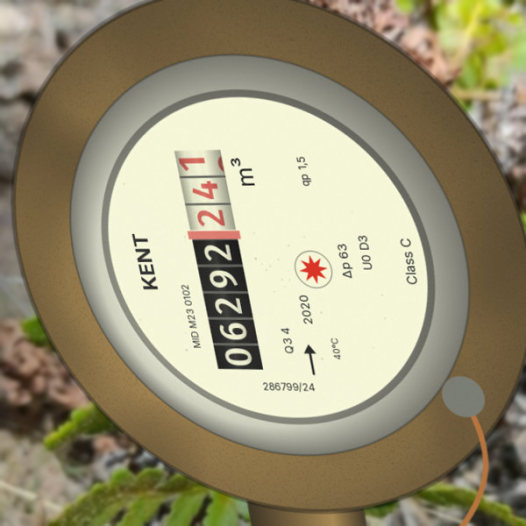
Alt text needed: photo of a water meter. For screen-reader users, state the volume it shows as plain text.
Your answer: 6292.241 m³
